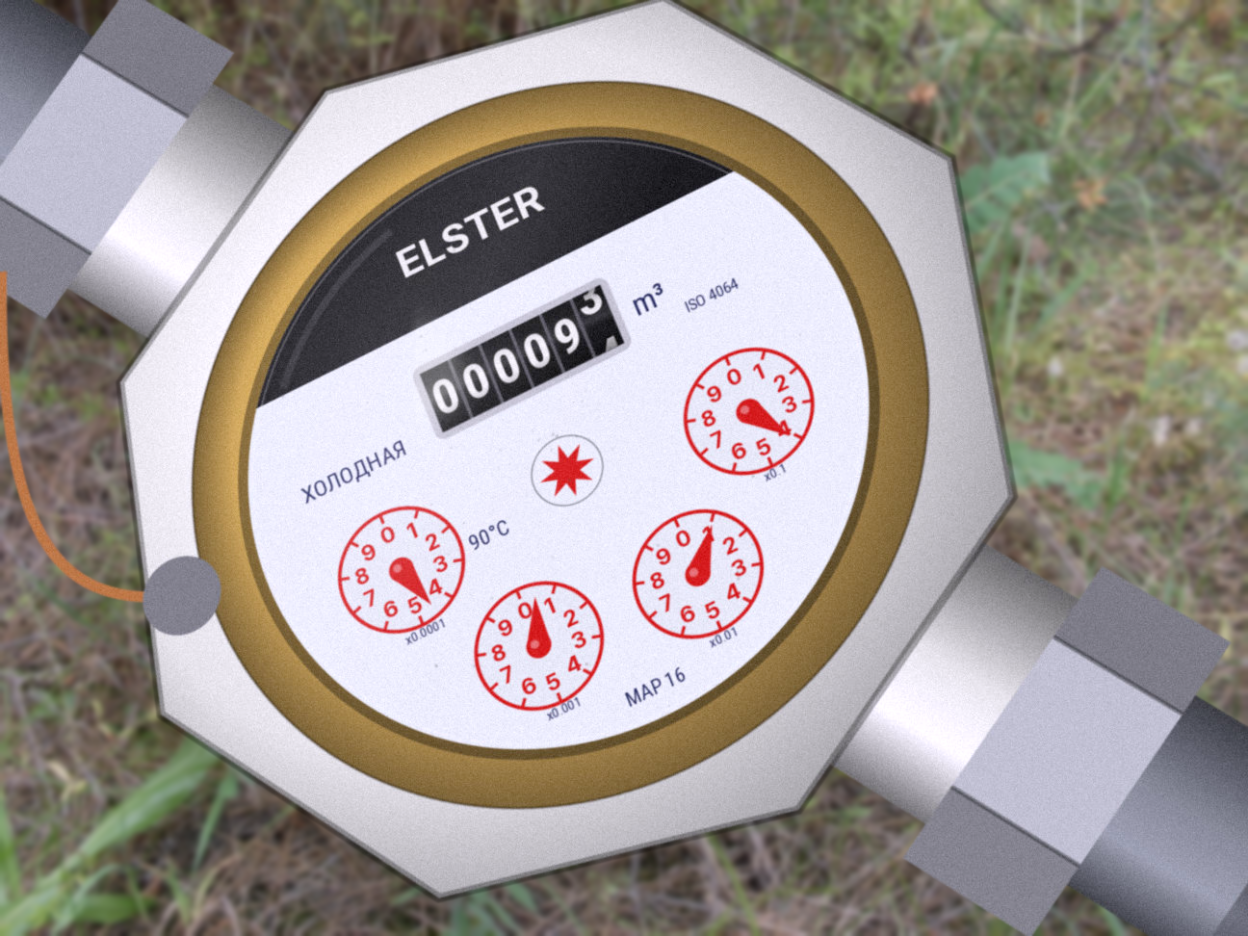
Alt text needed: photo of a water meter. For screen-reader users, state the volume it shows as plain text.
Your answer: 93.4104 m³
